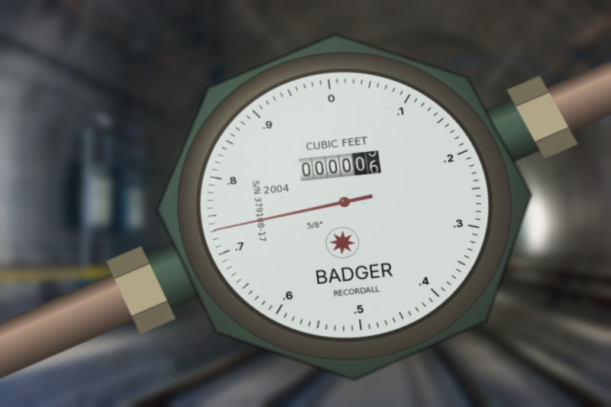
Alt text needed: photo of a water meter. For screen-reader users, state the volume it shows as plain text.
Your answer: 5.73 ft³
